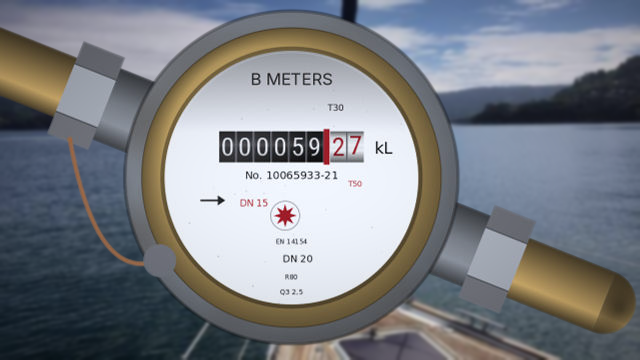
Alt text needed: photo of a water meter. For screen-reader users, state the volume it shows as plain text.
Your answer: 59.27 kL
